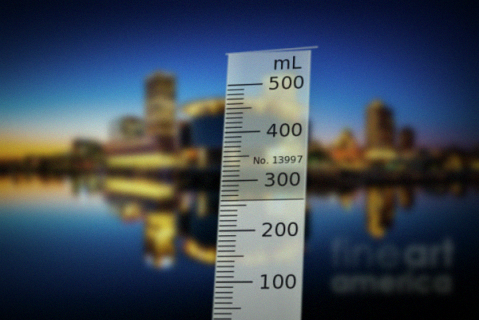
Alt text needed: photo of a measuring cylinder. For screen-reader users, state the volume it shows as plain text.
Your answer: 260 mL
